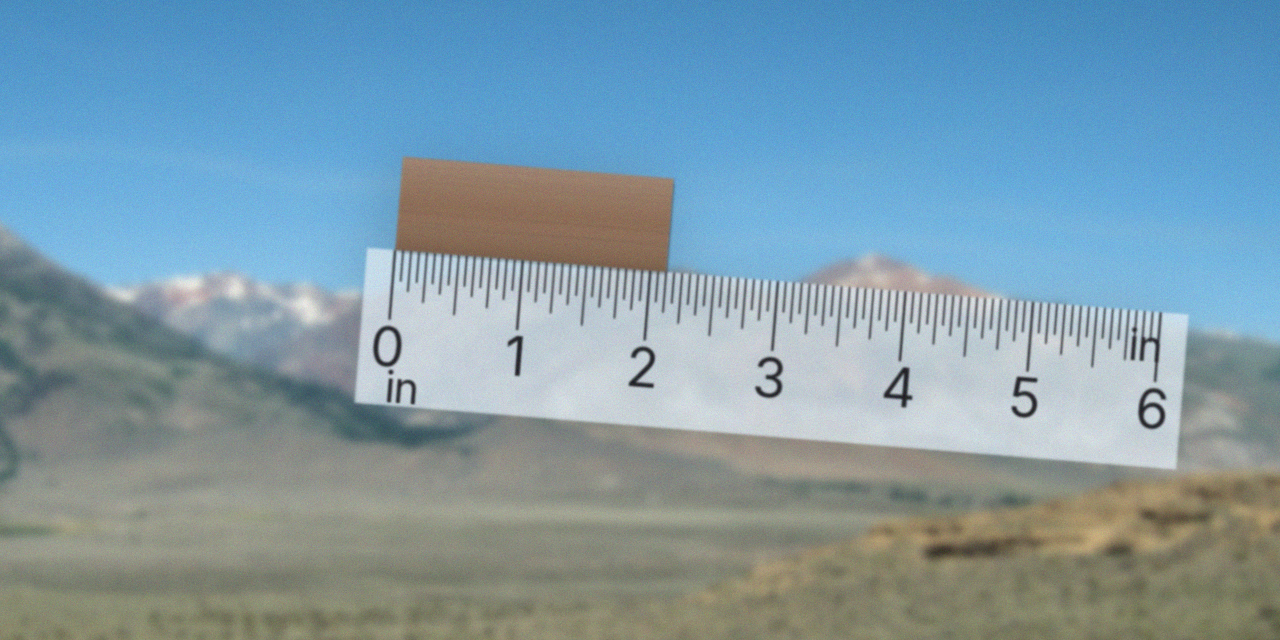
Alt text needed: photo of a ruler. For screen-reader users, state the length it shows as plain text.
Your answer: 2.125 in
